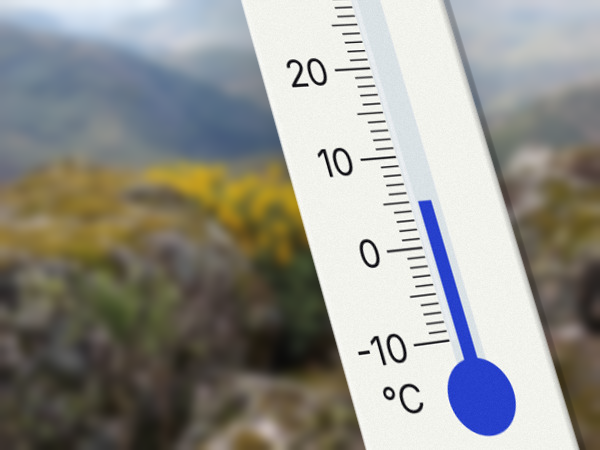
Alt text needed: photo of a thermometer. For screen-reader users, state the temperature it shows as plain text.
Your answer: 5 °C
